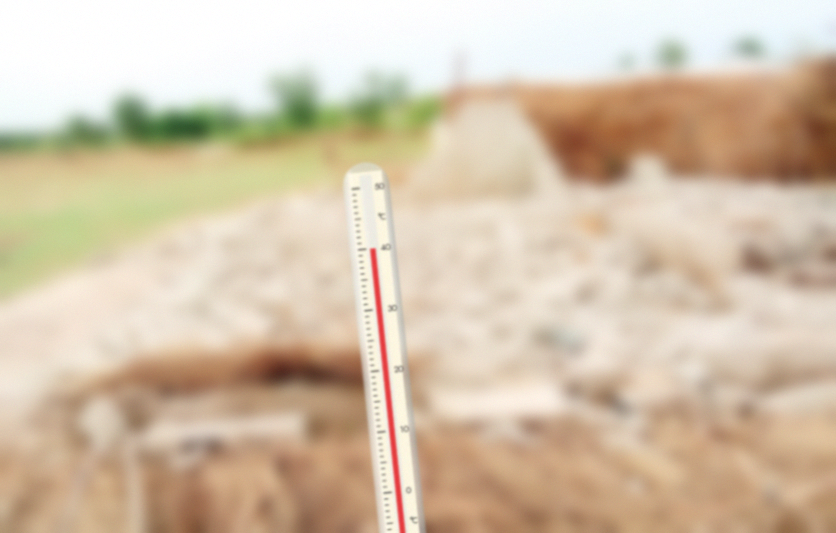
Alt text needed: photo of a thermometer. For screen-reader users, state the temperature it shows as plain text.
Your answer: 40 °C
